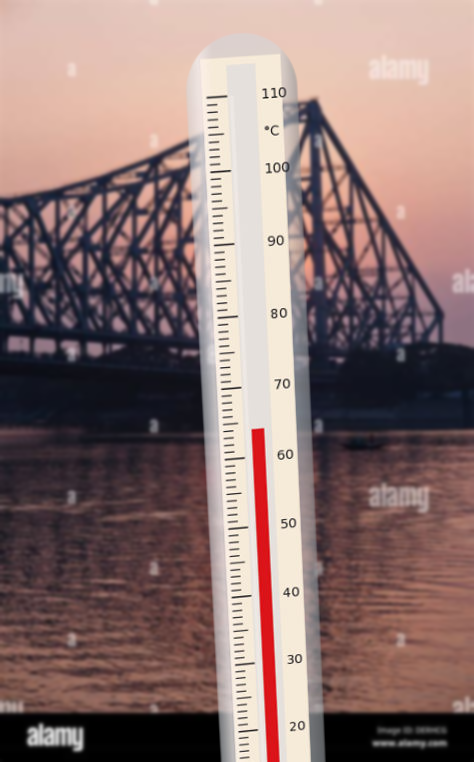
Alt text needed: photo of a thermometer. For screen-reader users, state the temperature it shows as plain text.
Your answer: 64 °C
